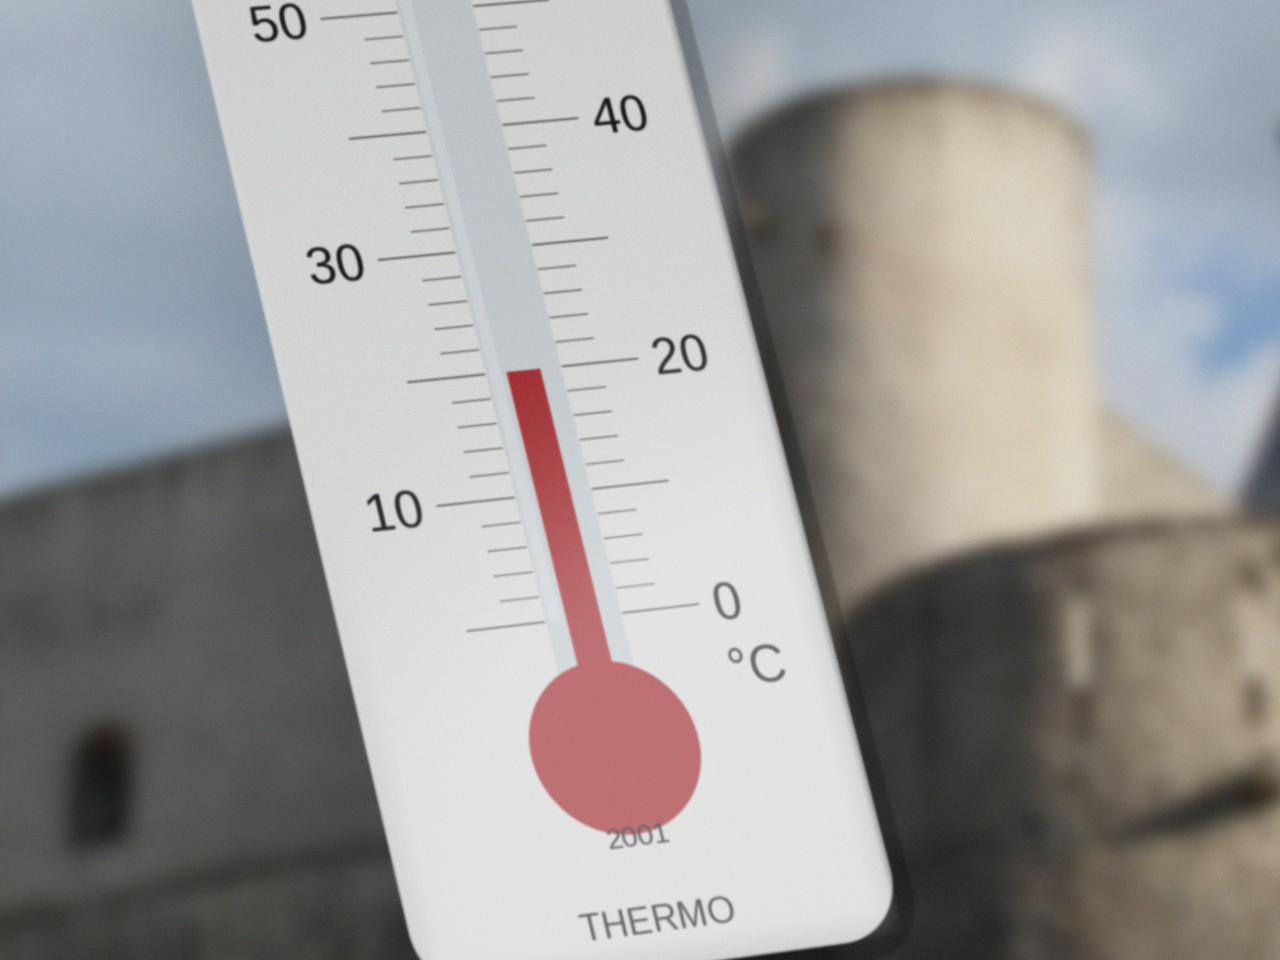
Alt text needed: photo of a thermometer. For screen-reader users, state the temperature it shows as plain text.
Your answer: 20 °C
